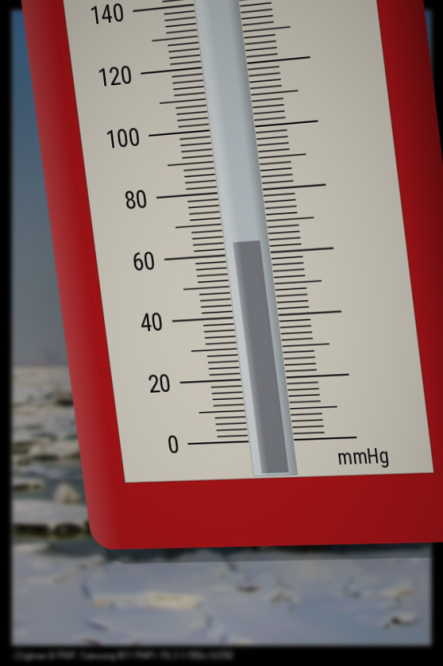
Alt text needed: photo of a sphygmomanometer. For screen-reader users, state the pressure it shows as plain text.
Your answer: 64 mmHg
